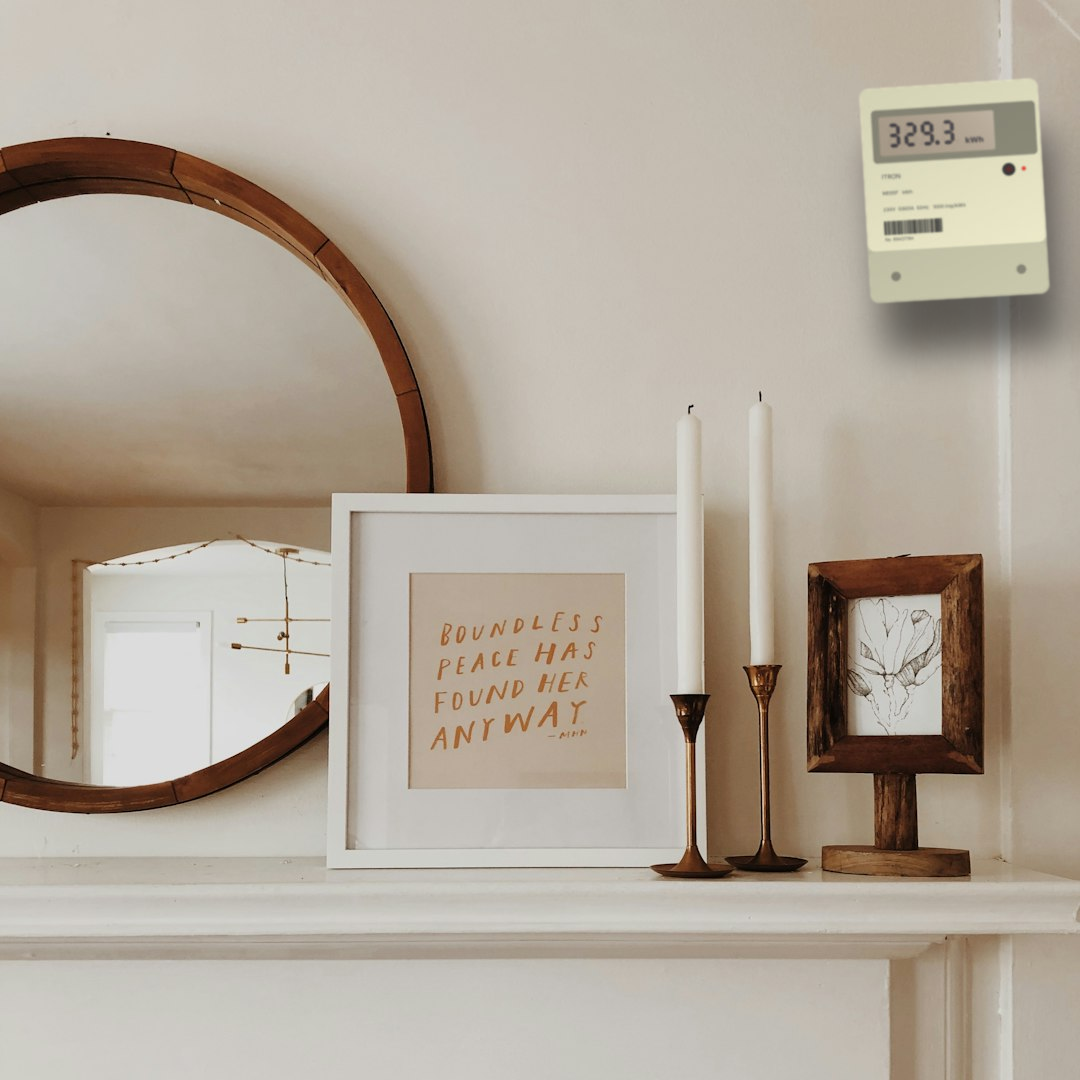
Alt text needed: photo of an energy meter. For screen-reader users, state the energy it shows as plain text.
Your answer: 329.3 kWh
